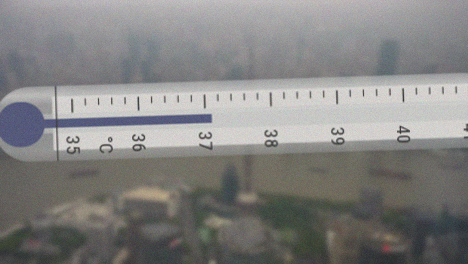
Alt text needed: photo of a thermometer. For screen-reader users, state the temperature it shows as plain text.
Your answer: 37.1 °C
